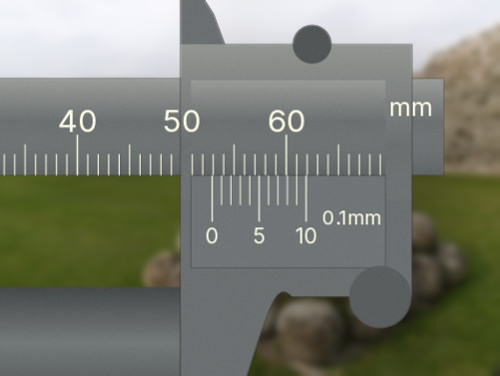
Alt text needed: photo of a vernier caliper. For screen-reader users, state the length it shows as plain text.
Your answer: 52.9 mm
